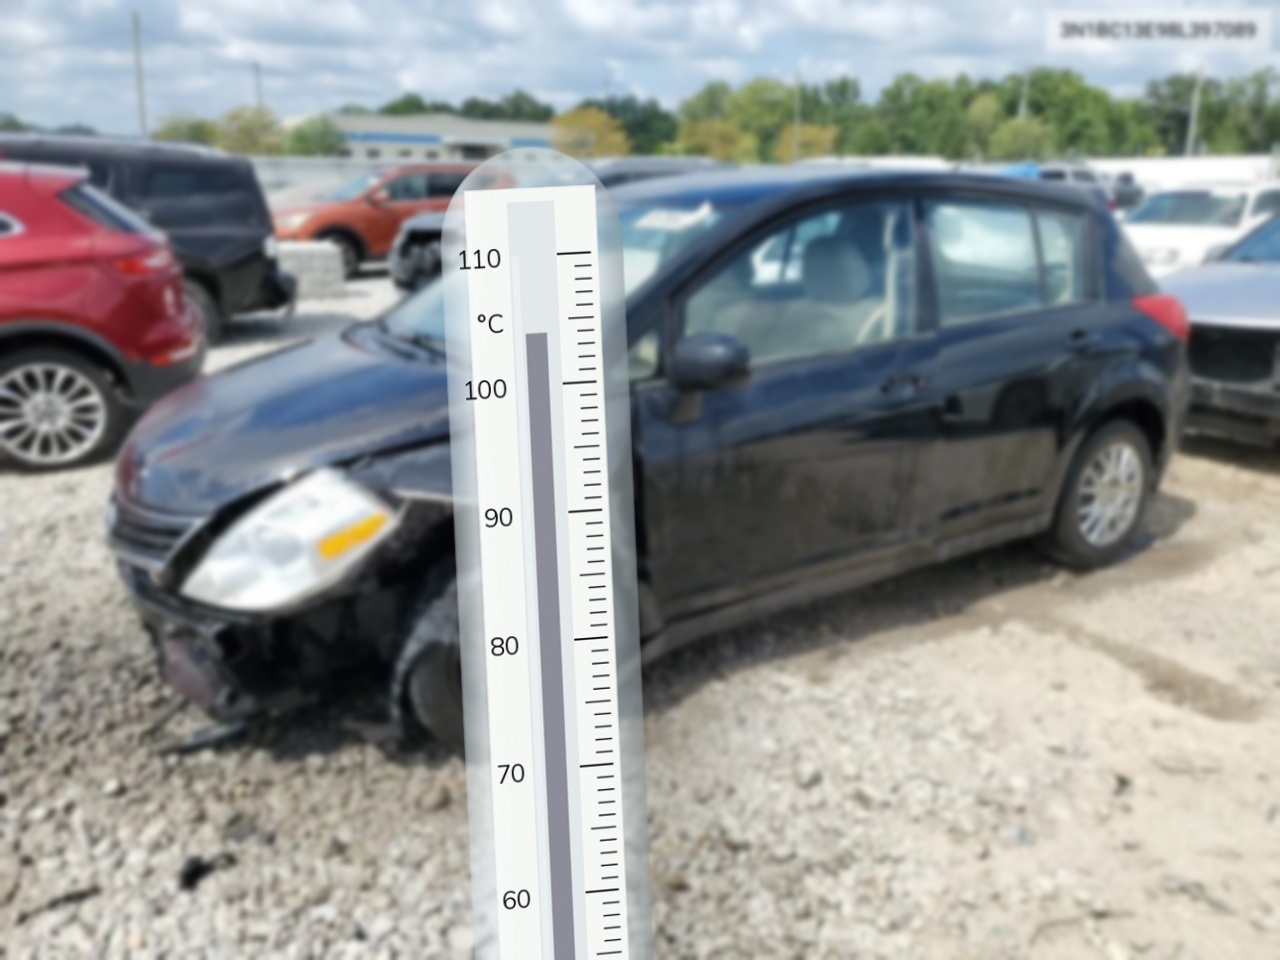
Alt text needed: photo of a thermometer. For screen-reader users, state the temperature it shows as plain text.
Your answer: 104 °C
